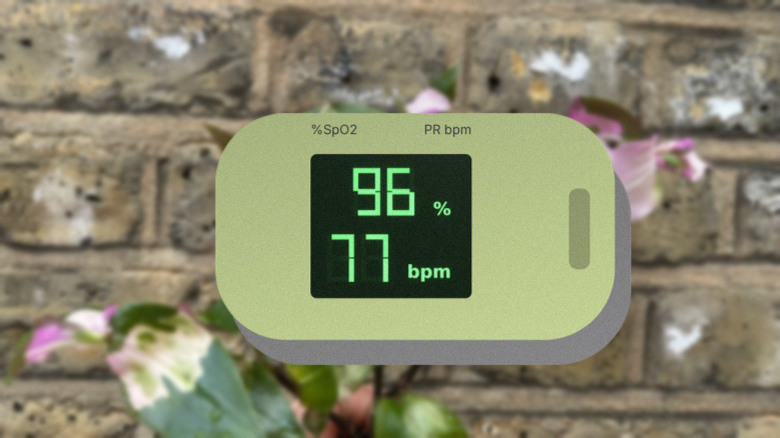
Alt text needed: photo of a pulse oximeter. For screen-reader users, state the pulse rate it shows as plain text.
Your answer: 77 bpm
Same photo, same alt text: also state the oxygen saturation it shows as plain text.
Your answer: 96 %
